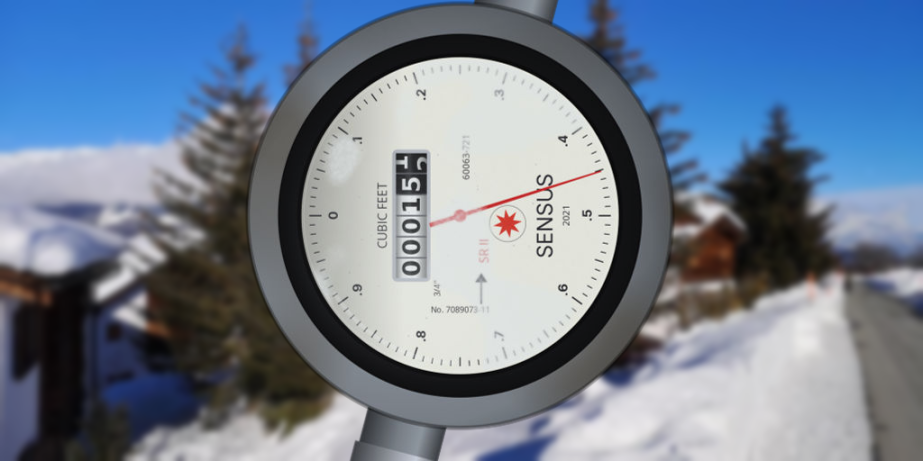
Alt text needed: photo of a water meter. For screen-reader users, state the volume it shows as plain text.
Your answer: 151.45 ft³
